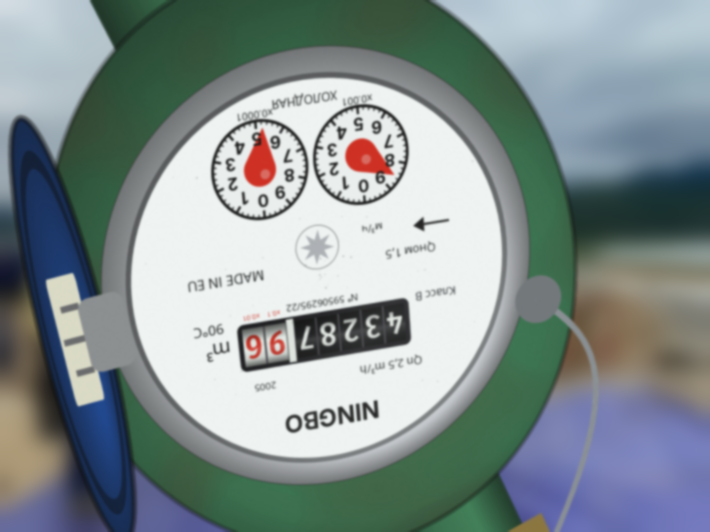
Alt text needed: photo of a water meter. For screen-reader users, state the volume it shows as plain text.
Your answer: 43287.9685 m³
